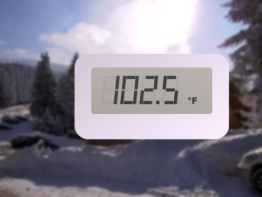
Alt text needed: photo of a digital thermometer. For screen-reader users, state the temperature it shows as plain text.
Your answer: 102.5 °F
